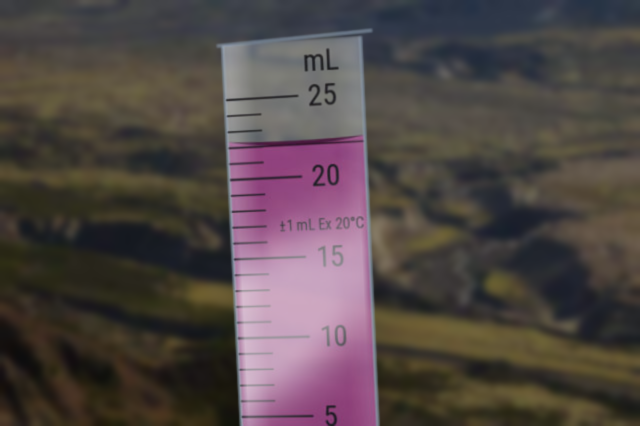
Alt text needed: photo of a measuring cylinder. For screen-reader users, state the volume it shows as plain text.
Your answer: 22 mL
